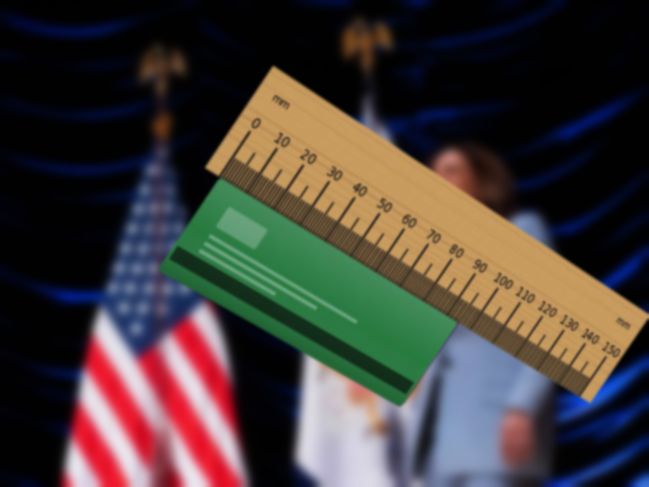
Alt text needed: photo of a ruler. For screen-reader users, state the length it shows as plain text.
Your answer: 95 mm
